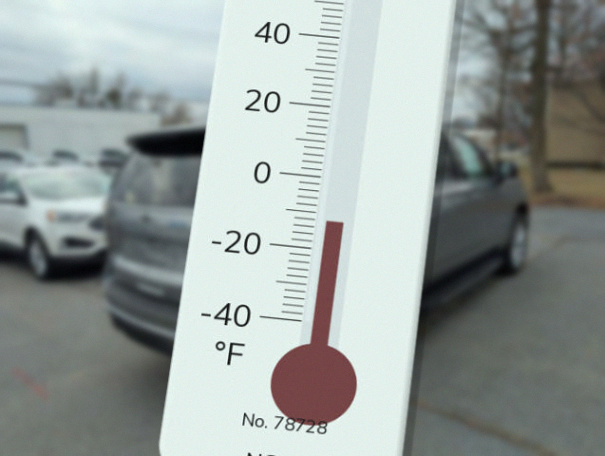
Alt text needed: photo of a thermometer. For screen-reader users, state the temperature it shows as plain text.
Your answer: -12 °F
